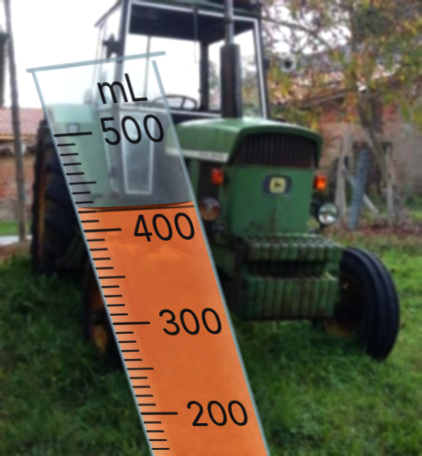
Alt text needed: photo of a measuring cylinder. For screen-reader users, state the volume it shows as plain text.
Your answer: 420 mL
